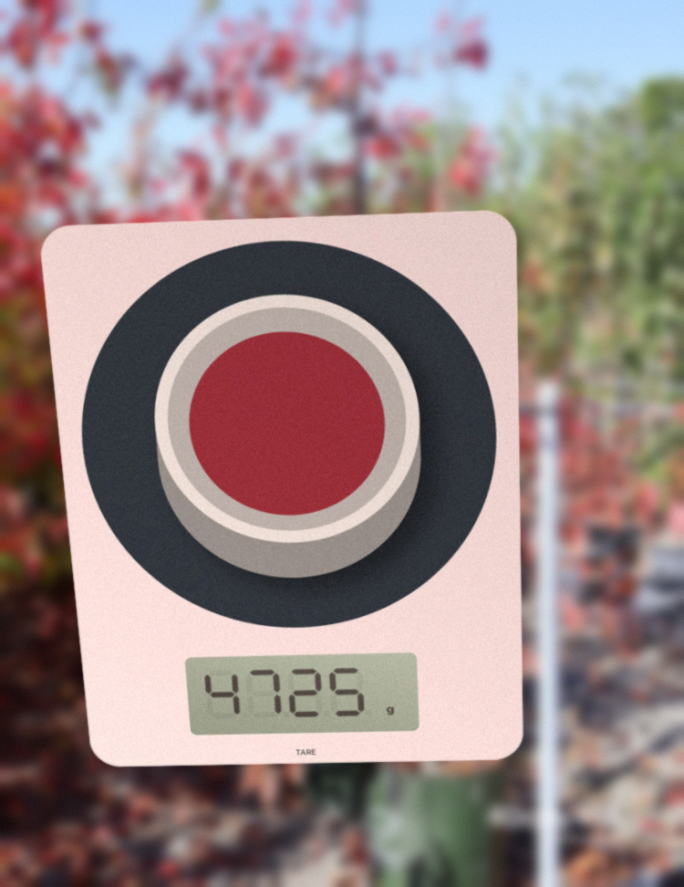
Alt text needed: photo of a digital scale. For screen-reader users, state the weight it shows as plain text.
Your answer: 4725 g
